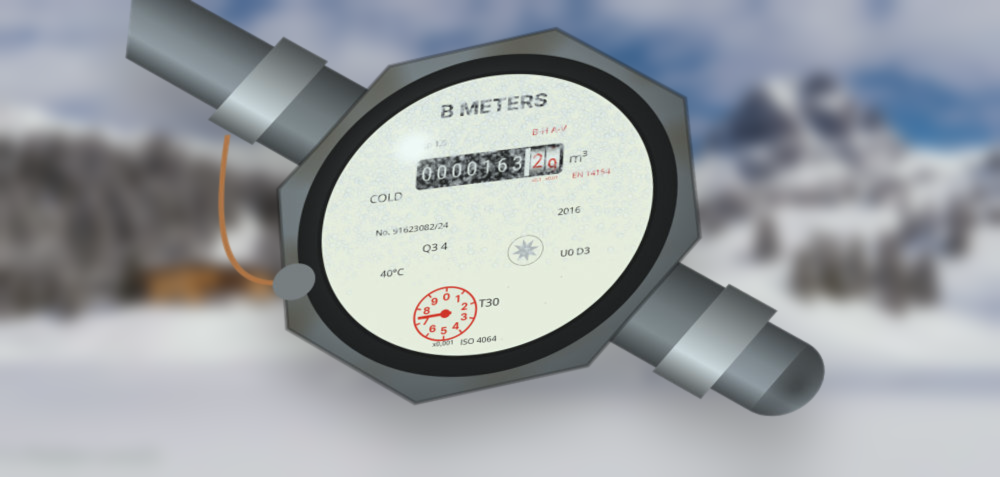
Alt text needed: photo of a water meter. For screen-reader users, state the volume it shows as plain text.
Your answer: 163.287 m³
